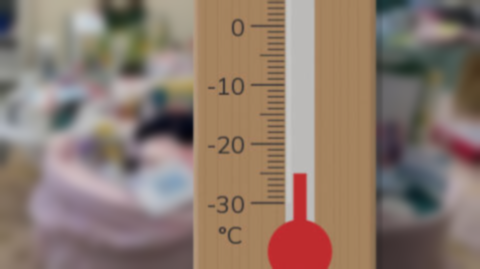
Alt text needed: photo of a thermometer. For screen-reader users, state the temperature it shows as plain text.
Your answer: -25 °C
